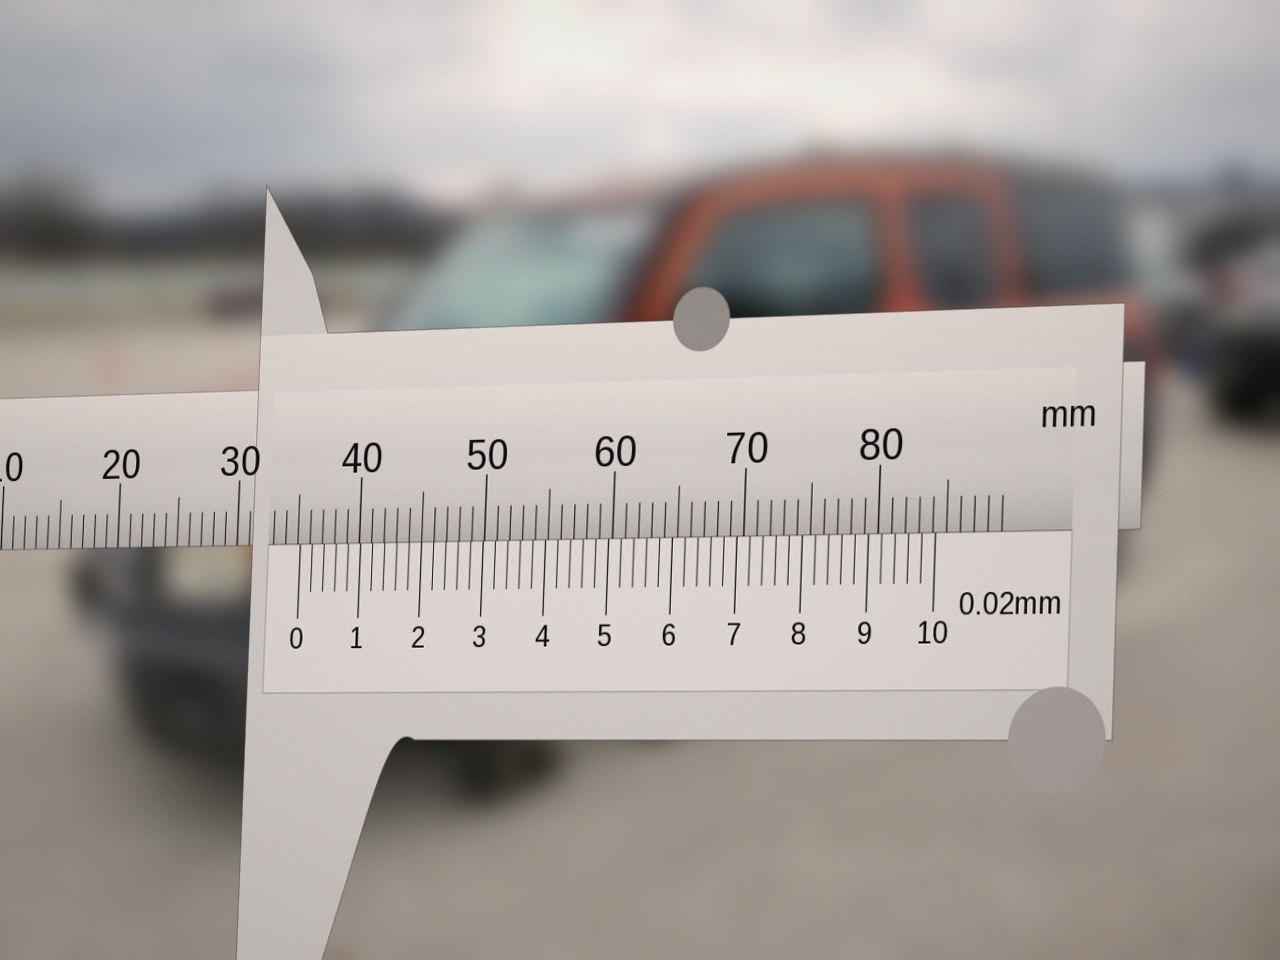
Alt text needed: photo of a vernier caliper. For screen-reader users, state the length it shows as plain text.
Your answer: 35.2 mm
